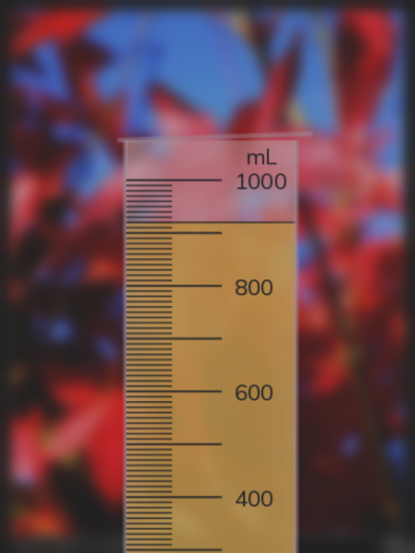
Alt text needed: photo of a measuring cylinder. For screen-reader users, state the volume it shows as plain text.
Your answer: 920 mL
